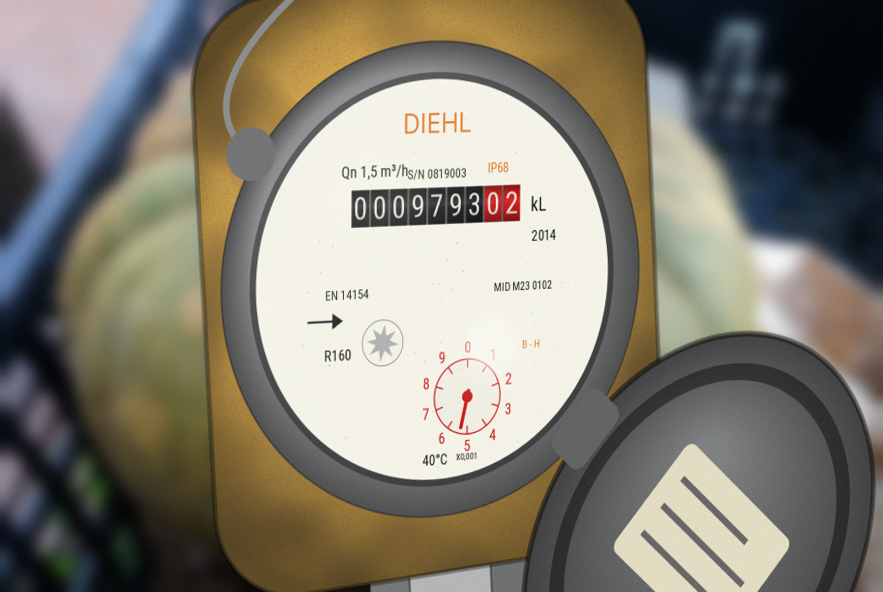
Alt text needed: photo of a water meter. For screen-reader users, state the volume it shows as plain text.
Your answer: 9793.025 kL
